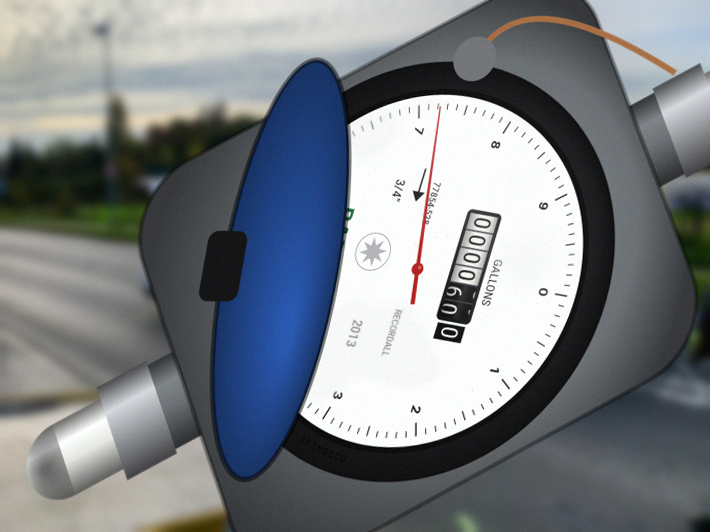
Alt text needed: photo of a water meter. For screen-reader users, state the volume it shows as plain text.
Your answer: 597.2 gal
